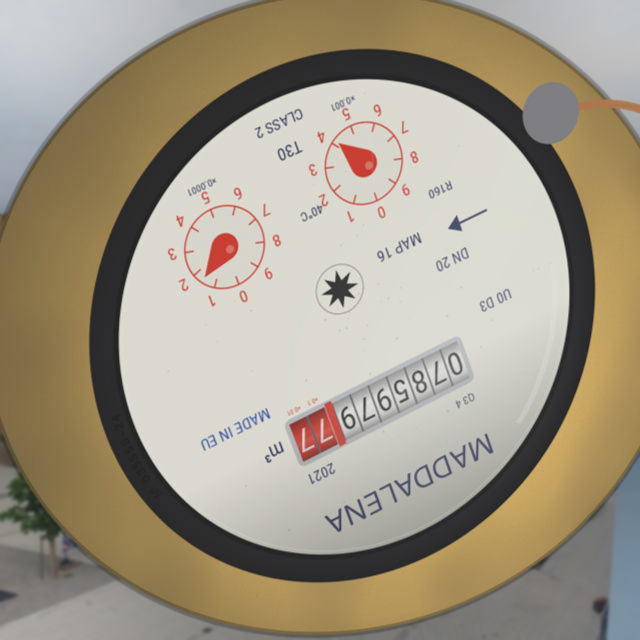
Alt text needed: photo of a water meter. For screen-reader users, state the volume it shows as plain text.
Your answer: 785979.7741 m³
